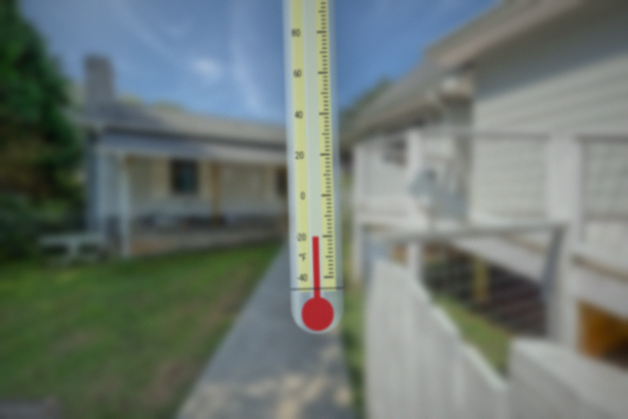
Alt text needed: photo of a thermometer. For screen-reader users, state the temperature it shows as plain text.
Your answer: -20 °F
